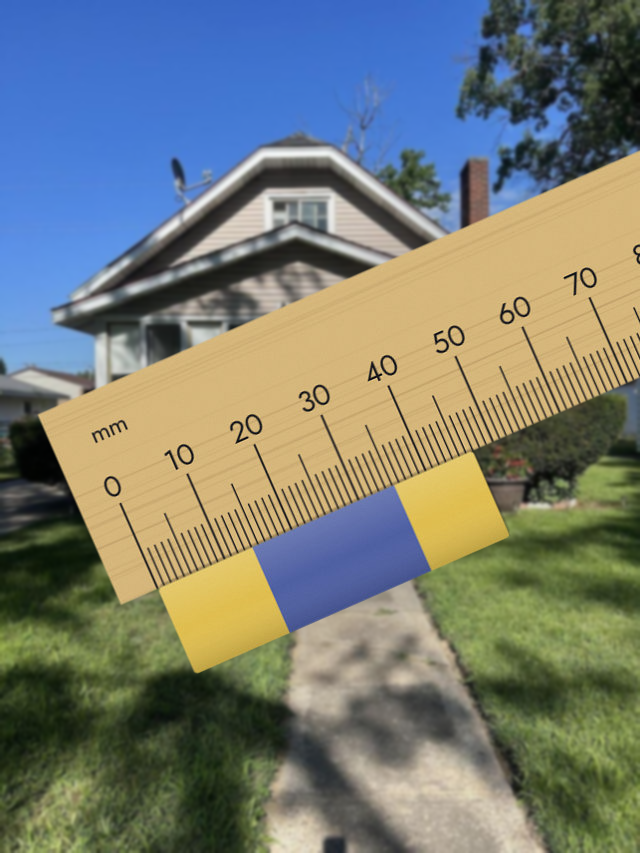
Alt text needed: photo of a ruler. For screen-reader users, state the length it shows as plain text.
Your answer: 47 mm
